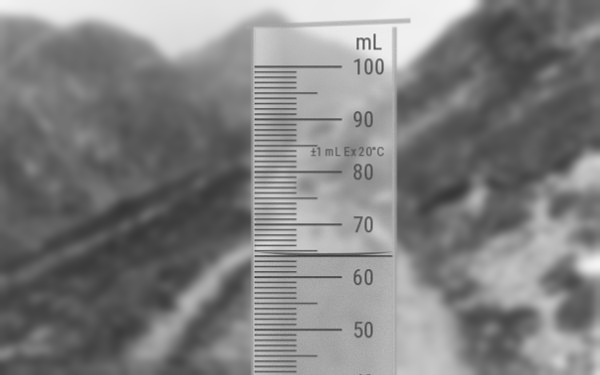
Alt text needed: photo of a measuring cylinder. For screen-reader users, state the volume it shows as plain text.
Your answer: 64 mL
